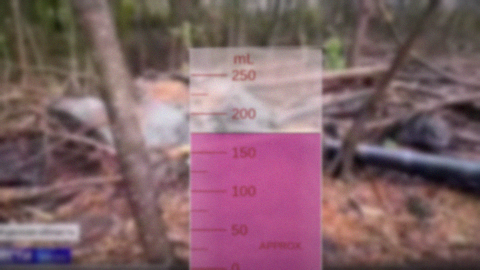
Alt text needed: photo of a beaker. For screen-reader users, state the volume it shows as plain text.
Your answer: 175 mL
